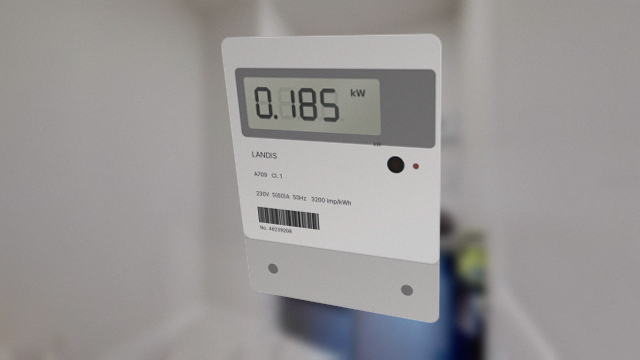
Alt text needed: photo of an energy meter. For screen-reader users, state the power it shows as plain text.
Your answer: 0.185 kW
